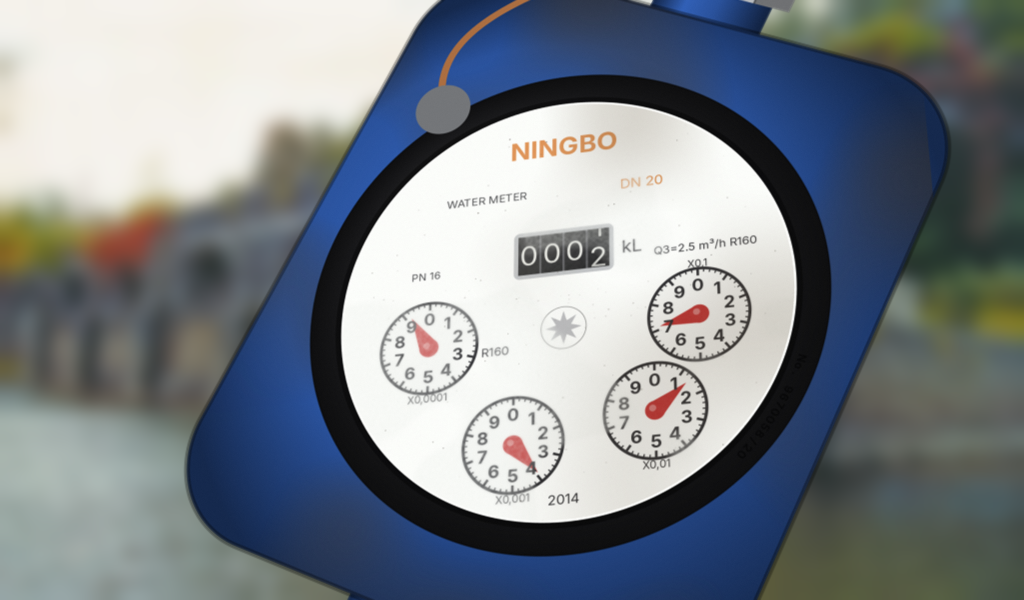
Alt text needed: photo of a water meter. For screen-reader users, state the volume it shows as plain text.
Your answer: 1.7139 kL
